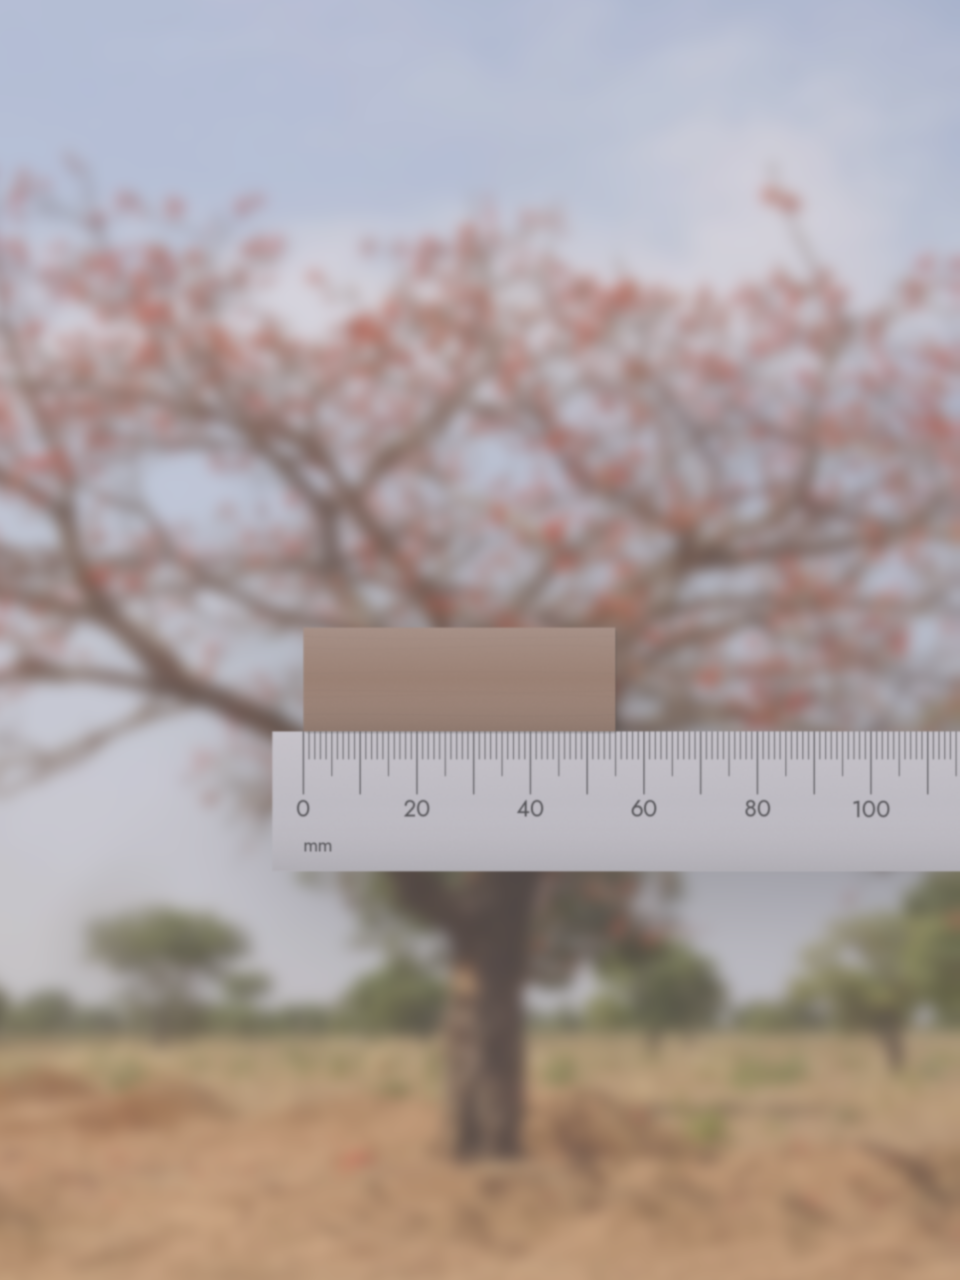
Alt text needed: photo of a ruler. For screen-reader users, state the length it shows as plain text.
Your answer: 55 mm
